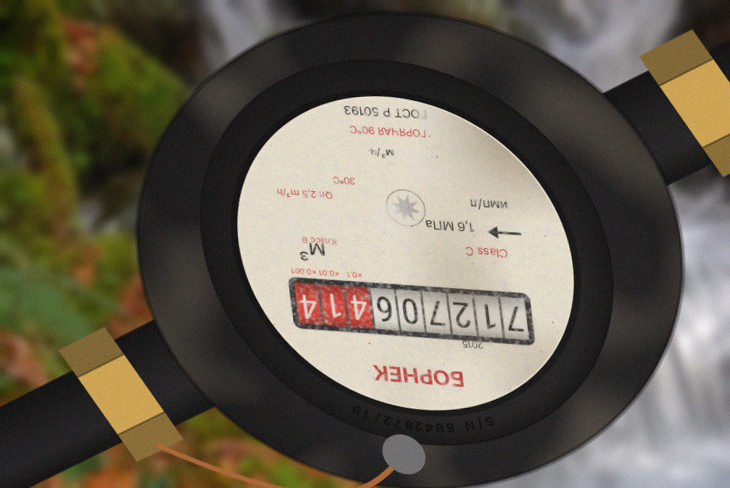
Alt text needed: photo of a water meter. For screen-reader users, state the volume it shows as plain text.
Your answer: 712706.414 m³
